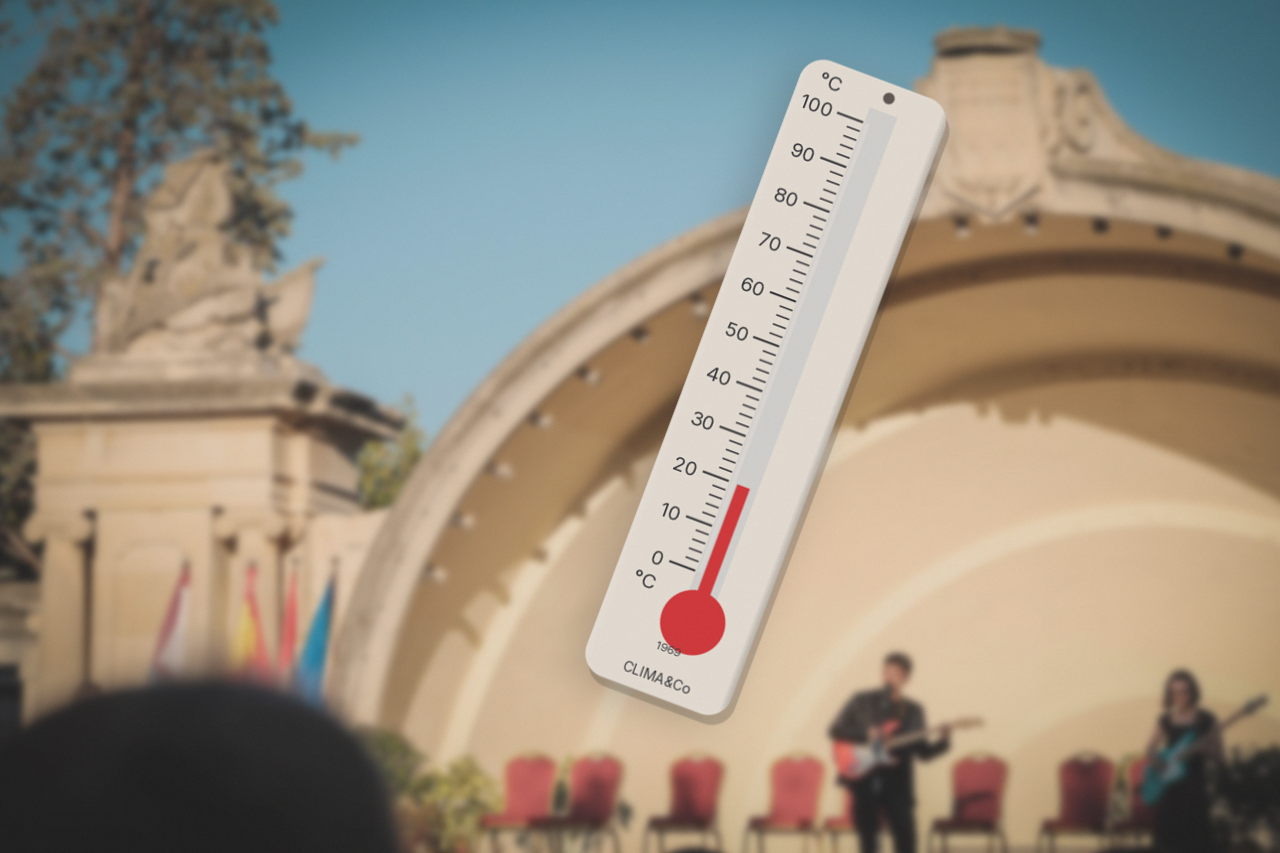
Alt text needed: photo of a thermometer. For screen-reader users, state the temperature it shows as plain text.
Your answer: 20 °C
